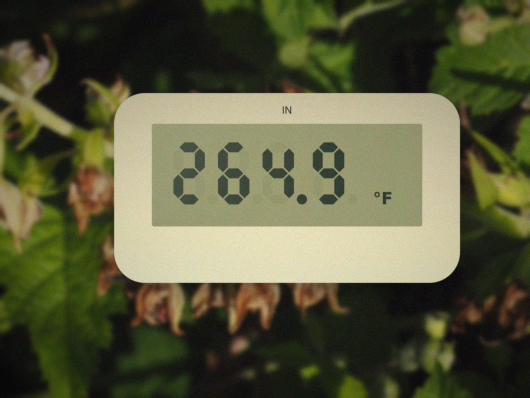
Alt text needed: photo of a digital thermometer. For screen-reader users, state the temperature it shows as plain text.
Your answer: 264.9 °F
